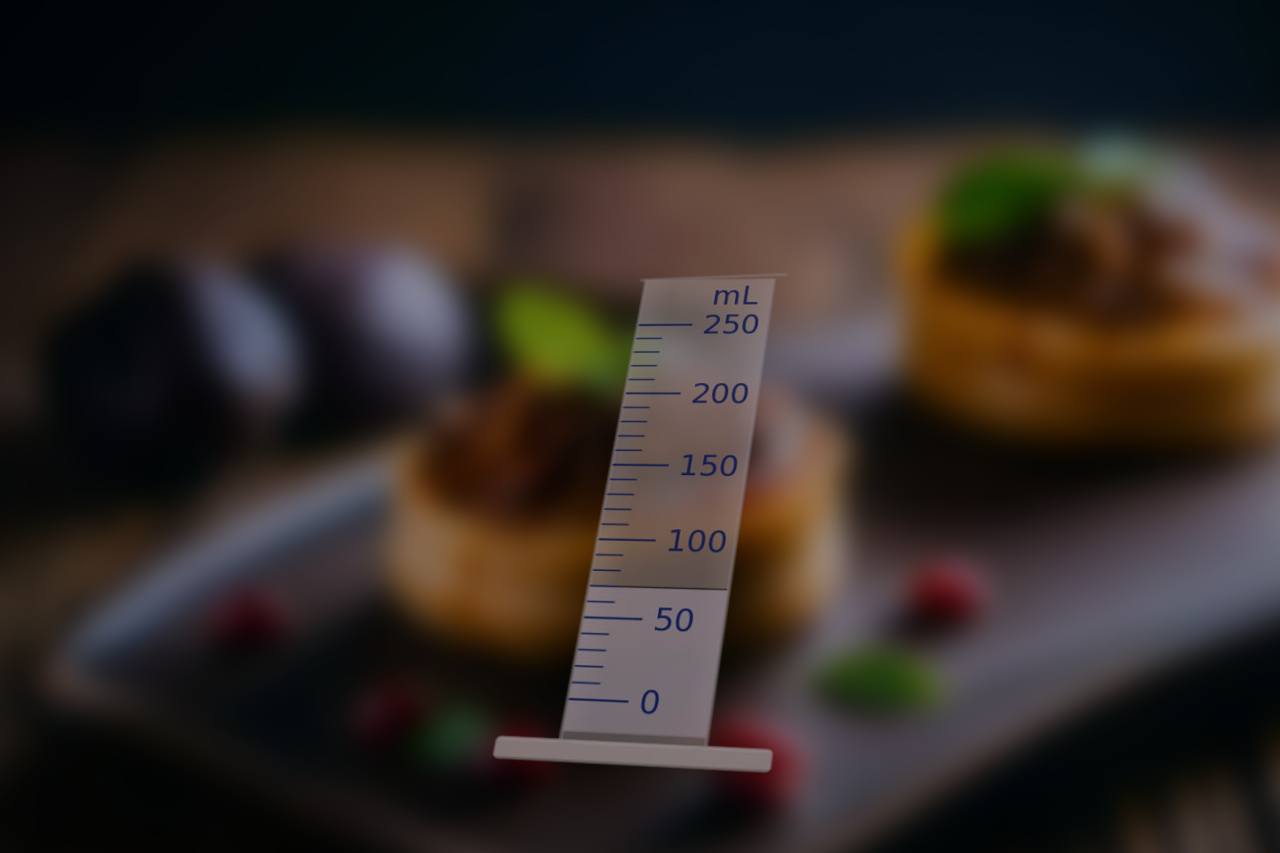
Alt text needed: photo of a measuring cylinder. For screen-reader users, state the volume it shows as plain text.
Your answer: 70 mL
